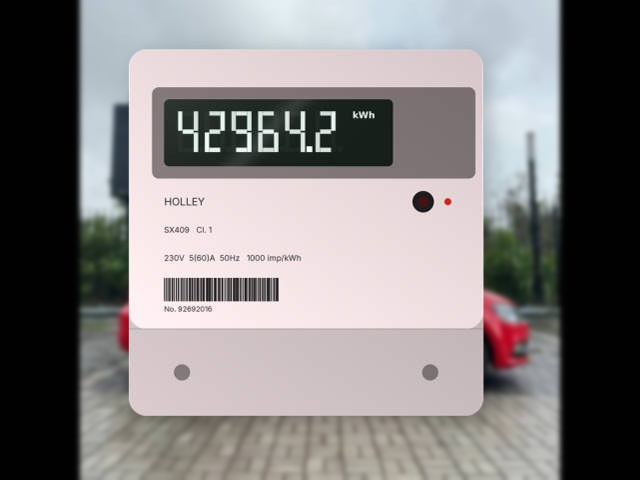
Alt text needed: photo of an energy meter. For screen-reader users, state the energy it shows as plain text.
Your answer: 42964.2 kWh
